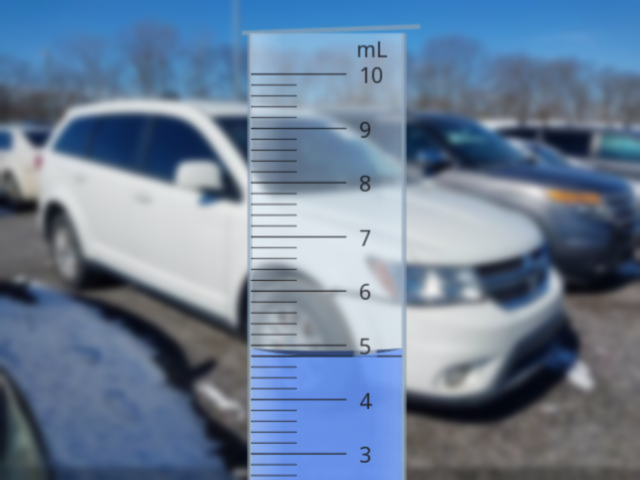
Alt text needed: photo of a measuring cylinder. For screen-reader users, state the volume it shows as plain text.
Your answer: 4.8 mL
